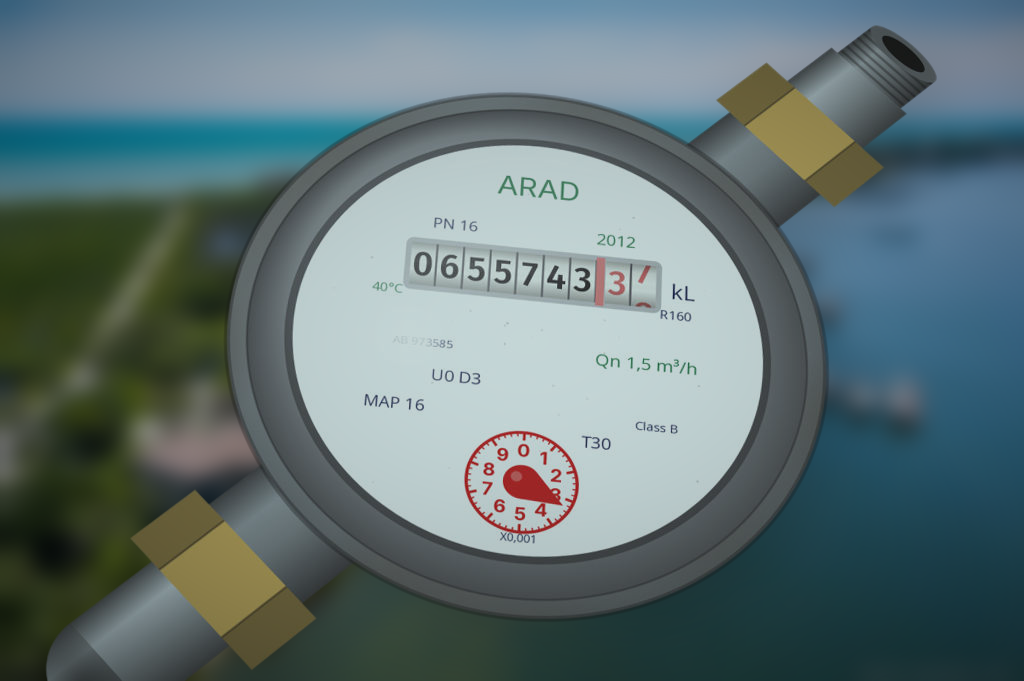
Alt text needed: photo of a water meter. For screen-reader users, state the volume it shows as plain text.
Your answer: 655743.373 kL
